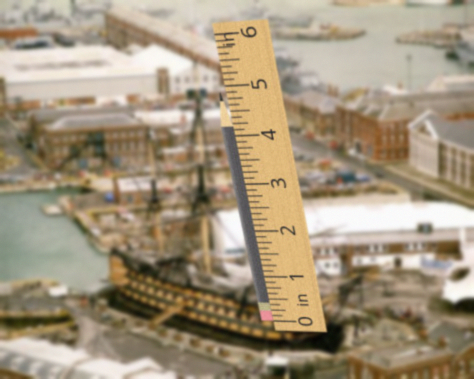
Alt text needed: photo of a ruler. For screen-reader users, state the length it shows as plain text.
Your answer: 4.875 in
